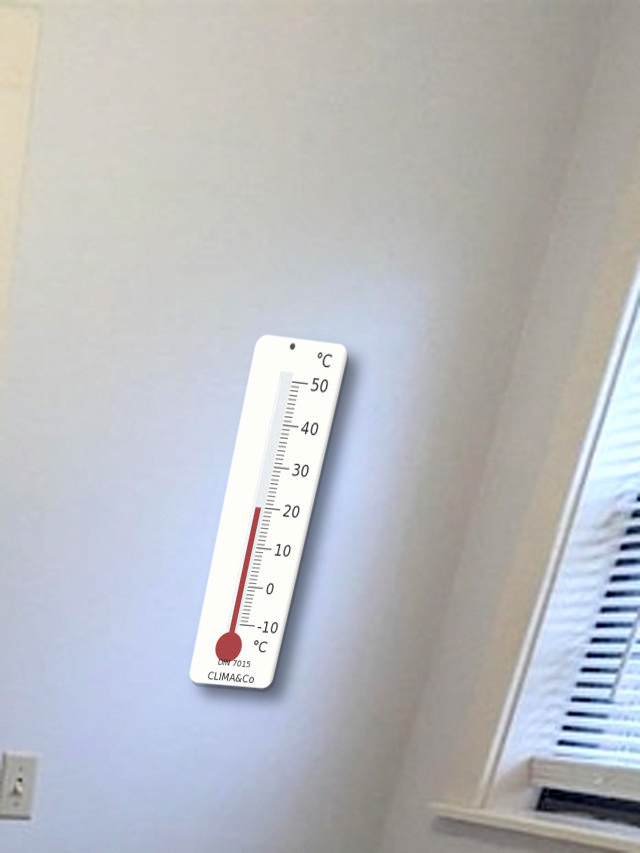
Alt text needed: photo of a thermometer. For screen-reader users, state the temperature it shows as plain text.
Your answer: 20 °C
